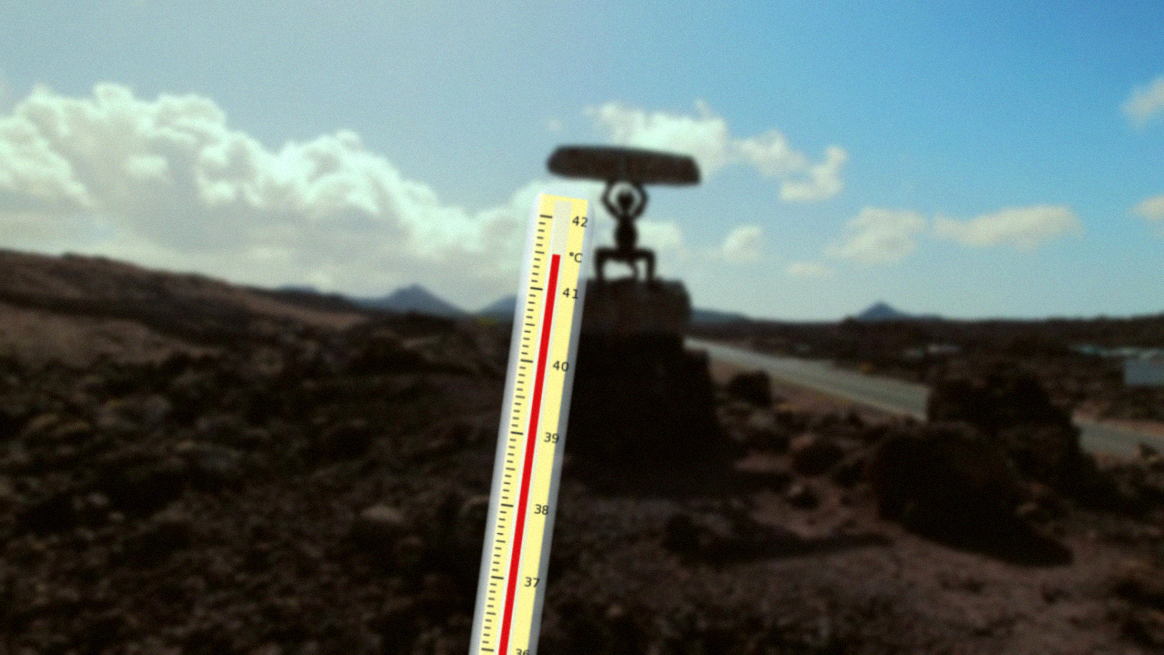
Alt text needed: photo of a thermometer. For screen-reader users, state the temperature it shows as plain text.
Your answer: 41.5 °C
